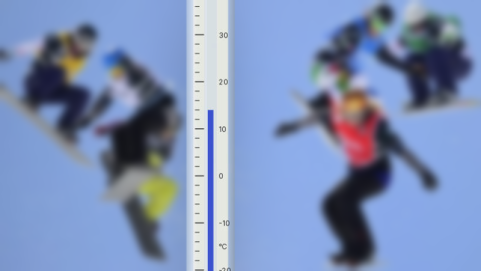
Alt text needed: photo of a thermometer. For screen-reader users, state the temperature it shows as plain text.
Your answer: 14 °C
